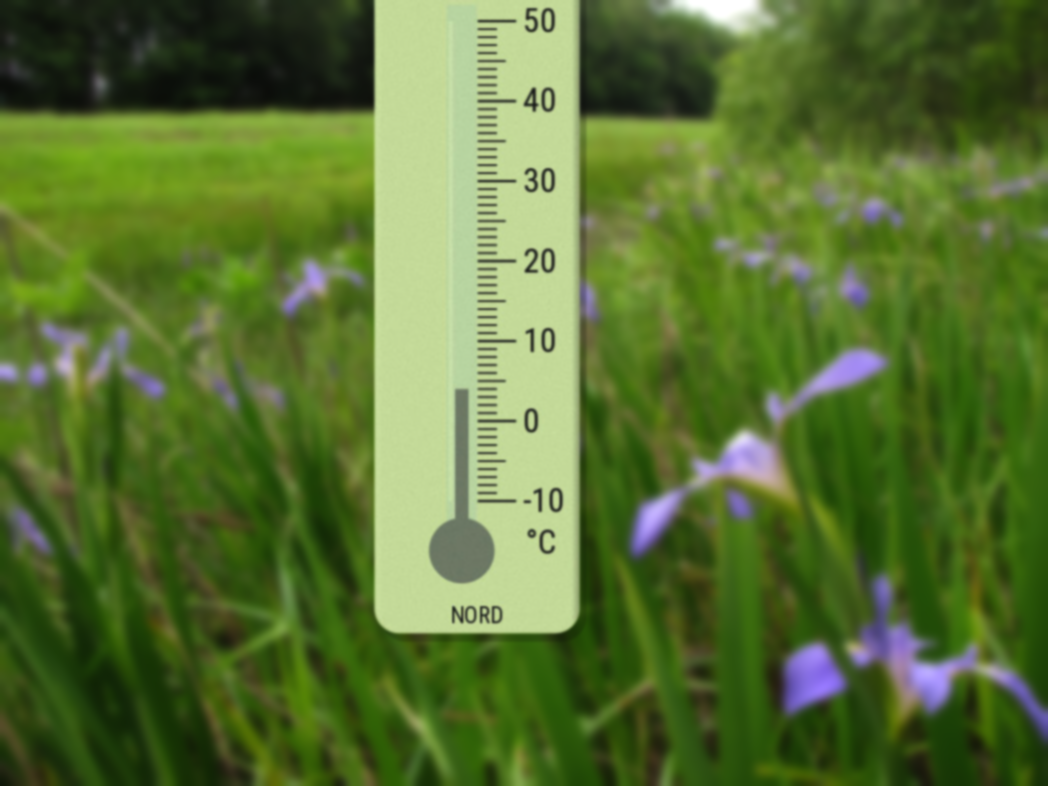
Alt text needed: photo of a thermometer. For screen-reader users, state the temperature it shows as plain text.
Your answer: 4 °C
